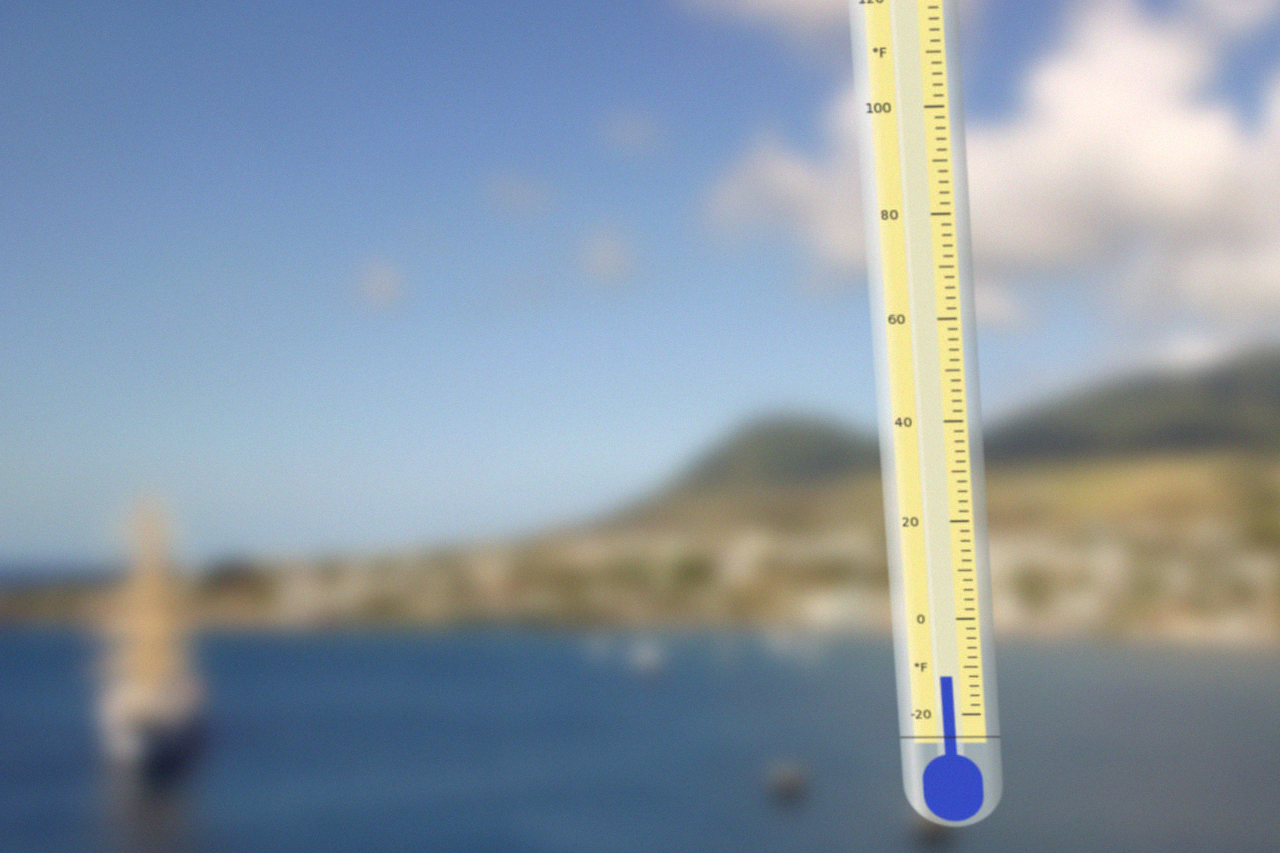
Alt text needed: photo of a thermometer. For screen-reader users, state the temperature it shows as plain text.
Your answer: -12 °F
